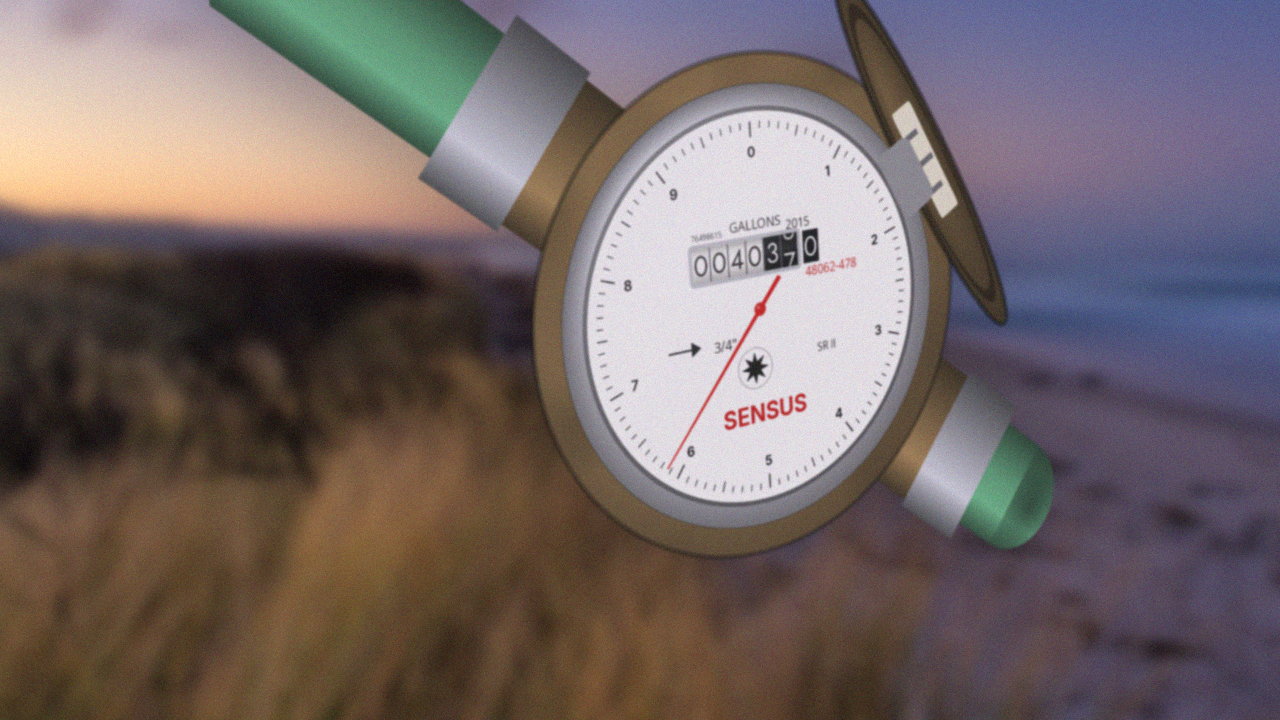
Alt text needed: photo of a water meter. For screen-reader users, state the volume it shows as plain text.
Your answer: 40366.1 gal
